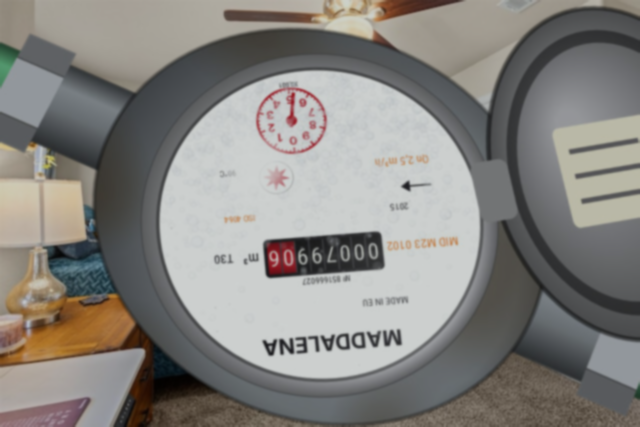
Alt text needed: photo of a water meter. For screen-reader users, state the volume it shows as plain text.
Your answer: 799.065 m³
